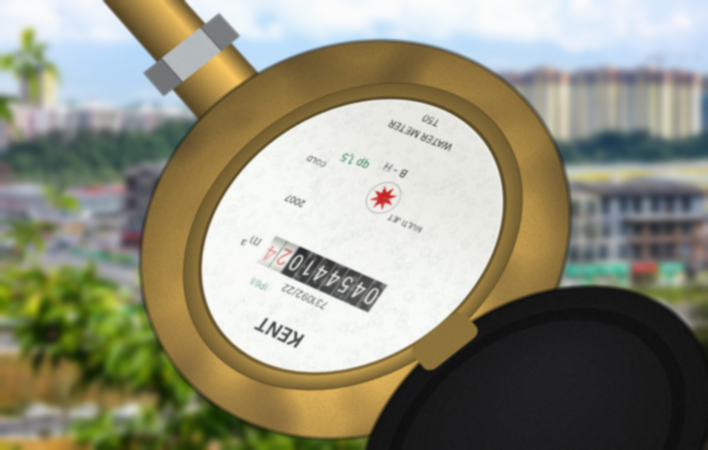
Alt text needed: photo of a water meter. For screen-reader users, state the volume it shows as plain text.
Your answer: 454410.24 m³
